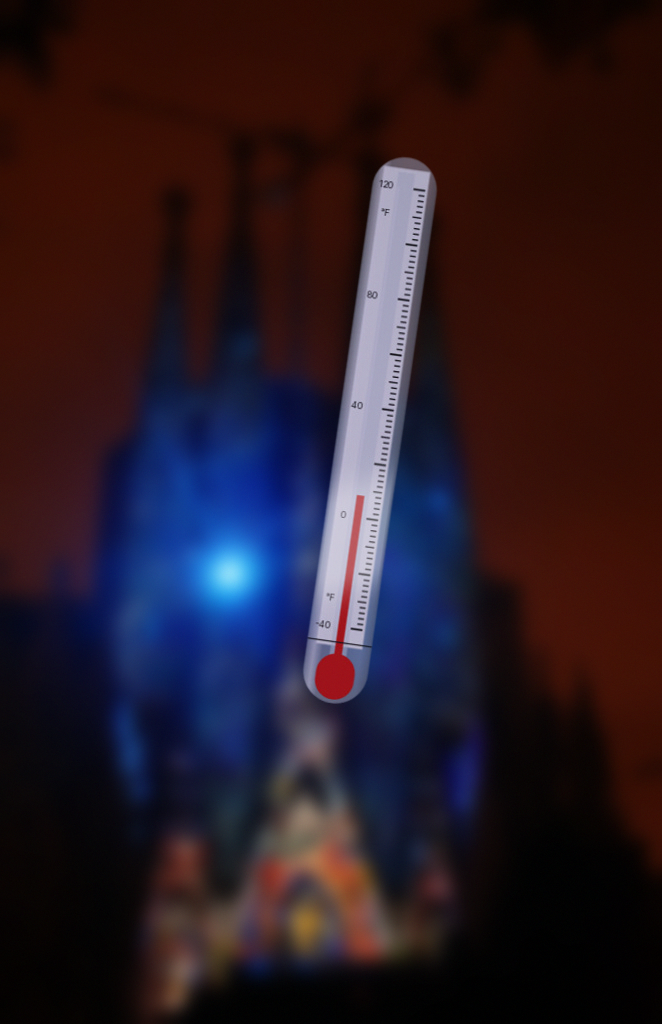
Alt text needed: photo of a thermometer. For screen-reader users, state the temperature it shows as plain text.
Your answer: 8 °F
